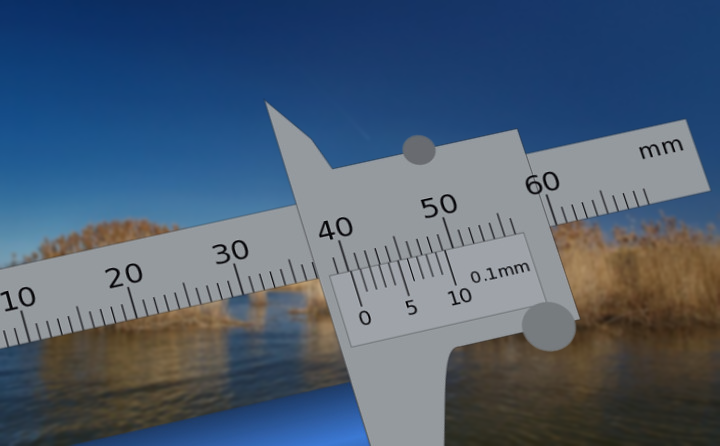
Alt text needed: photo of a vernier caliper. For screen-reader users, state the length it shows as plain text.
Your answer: 40.2 mm
